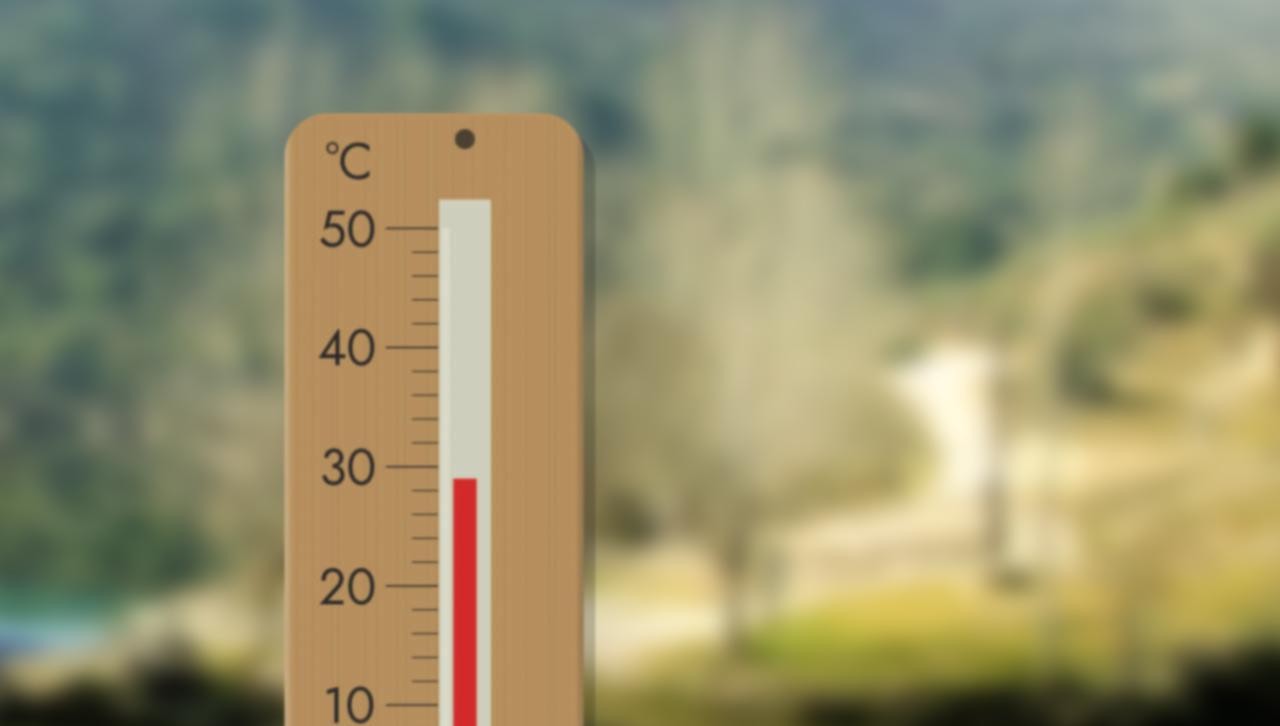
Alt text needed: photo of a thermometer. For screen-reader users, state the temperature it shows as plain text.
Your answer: 29 °C
